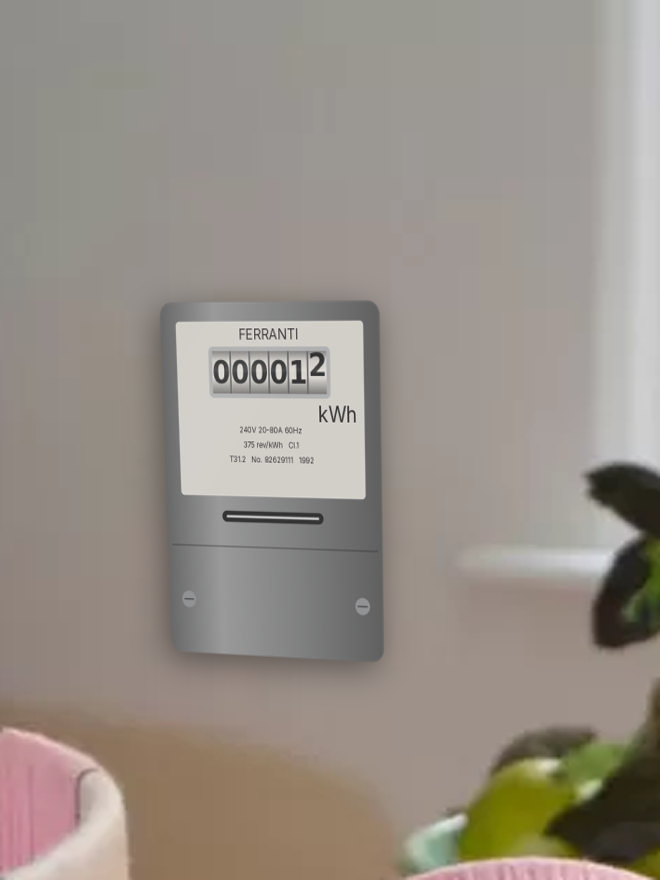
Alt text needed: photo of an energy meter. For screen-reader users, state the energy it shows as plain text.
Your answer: 12 kWh
